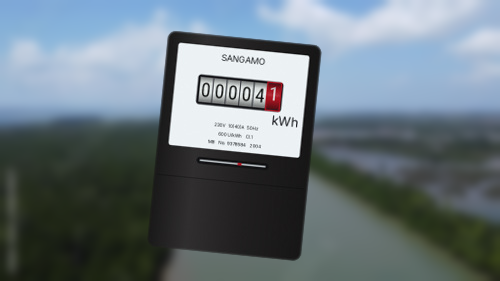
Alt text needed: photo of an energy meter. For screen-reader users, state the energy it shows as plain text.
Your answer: 4.1 kWh
